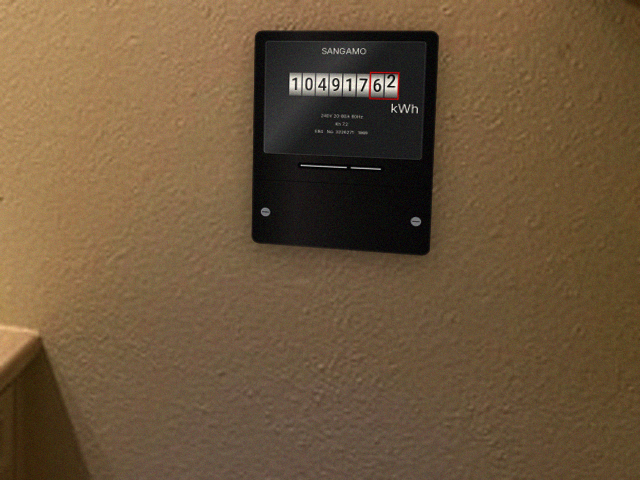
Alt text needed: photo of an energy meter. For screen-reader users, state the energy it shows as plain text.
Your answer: 104917.62 kWh
